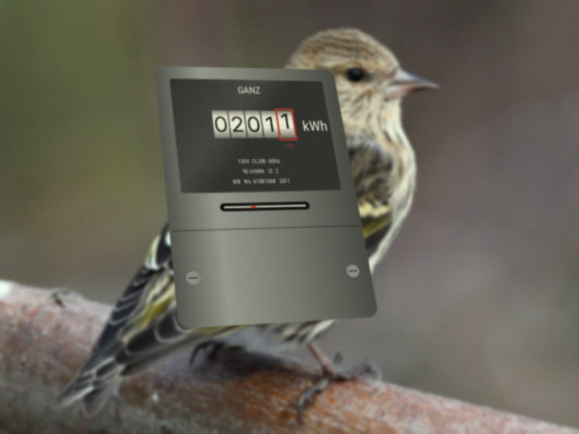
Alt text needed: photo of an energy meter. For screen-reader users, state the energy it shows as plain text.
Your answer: 201.1 kWh
